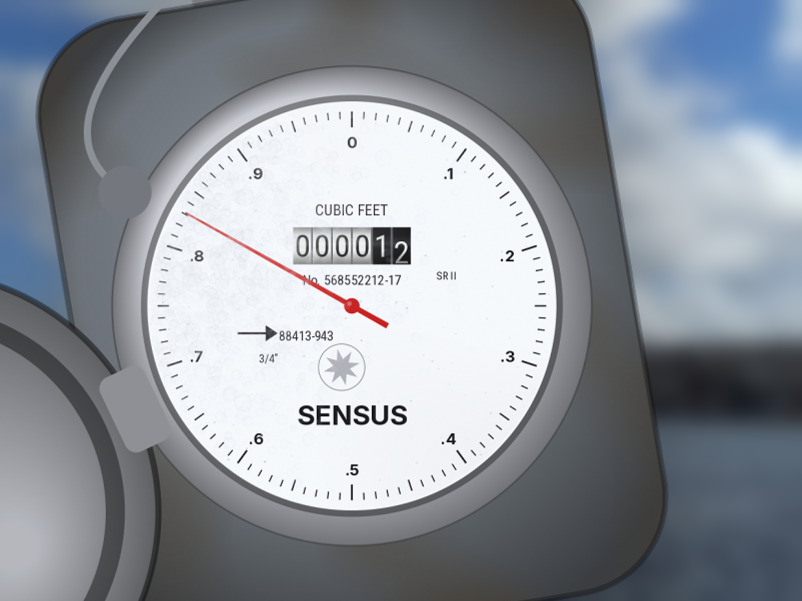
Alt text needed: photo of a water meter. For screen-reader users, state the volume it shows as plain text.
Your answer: 11.83 ft³
